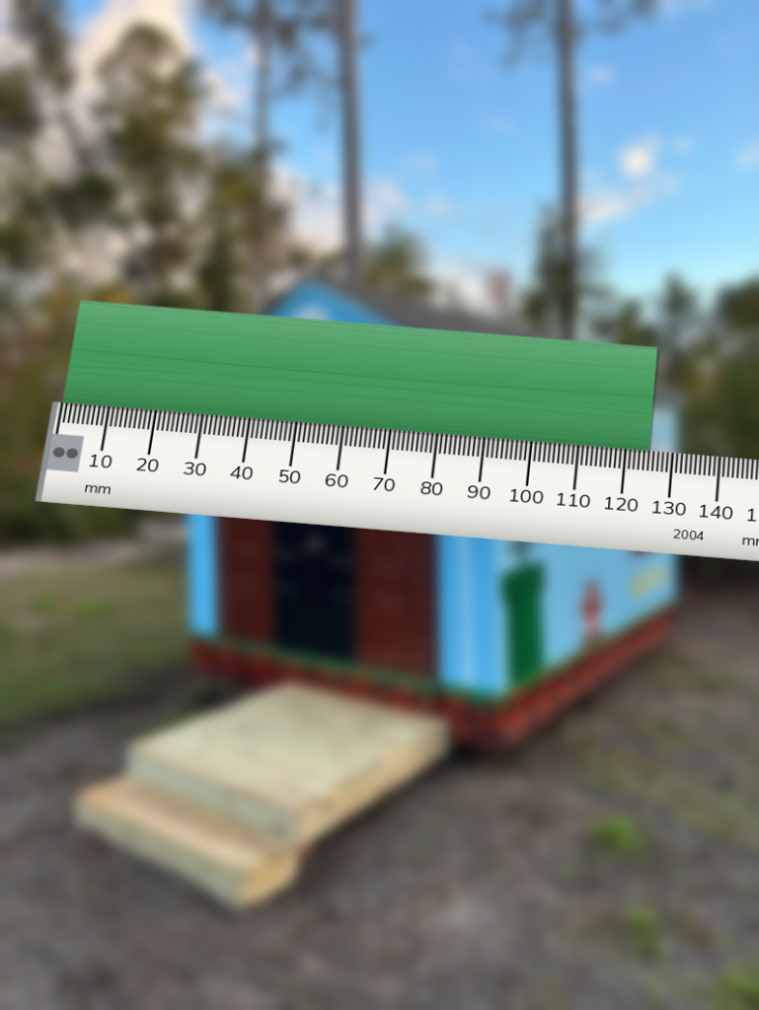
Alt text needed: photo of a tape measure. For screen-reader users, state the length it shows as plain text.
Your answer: 125 mm
